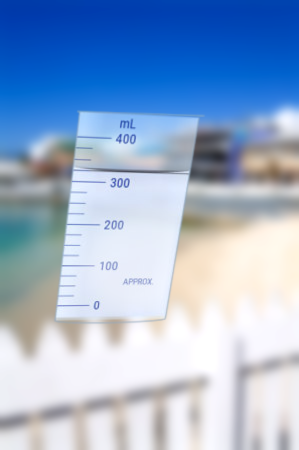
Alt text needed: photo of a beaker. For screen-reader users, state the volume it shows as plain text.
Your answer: 325 mL
